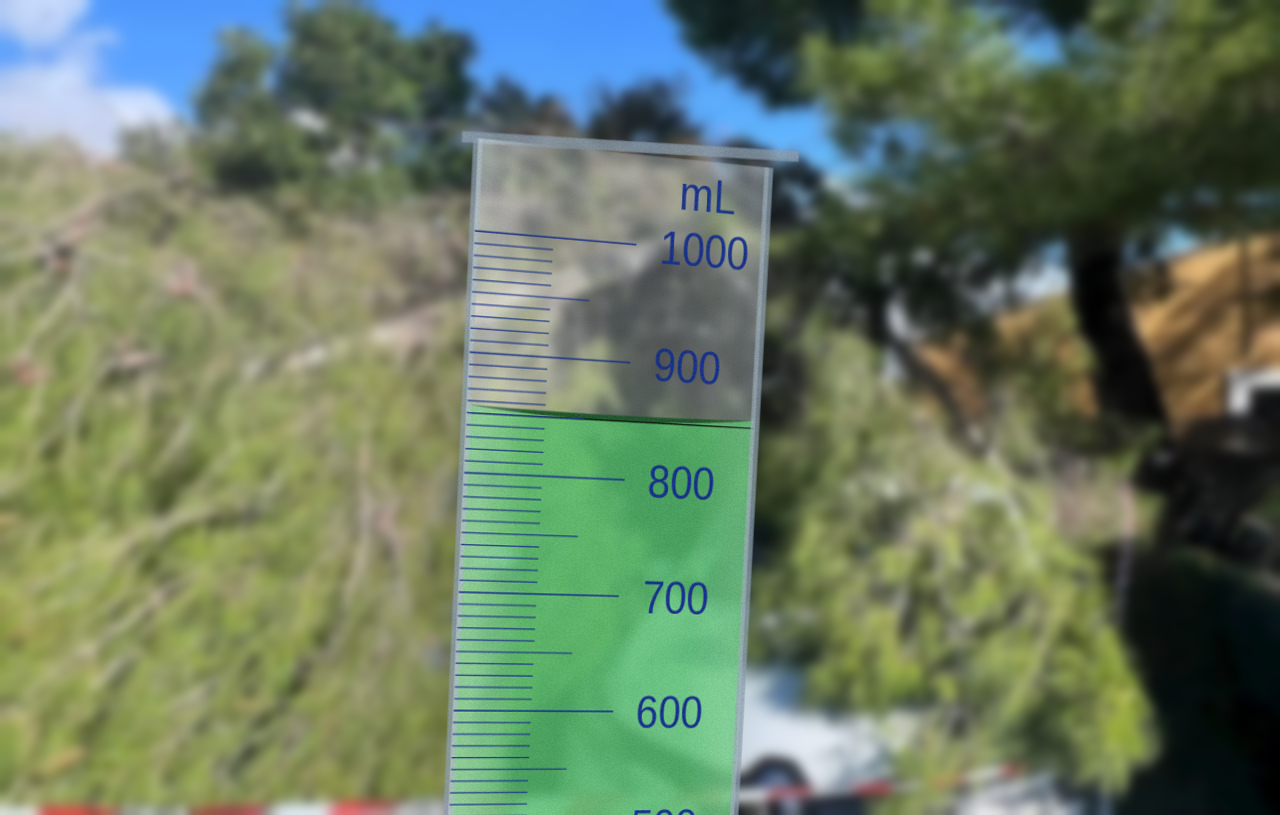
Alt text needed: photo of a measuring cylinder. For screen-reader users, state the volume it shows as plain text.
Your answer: 850 mL
